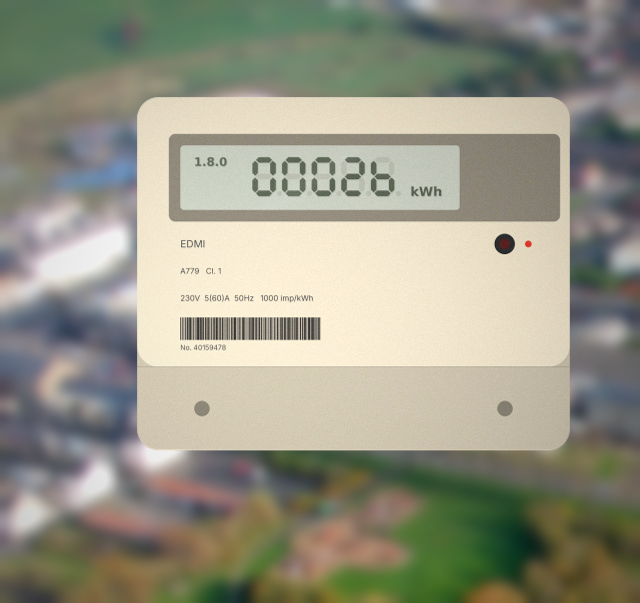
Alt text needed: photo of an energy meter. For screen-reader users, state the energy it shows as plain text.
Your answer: 26 kWh
